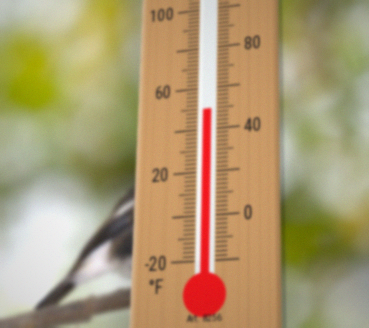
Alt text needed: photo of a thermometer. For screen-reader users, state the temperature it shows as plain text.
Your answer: 50 °F
